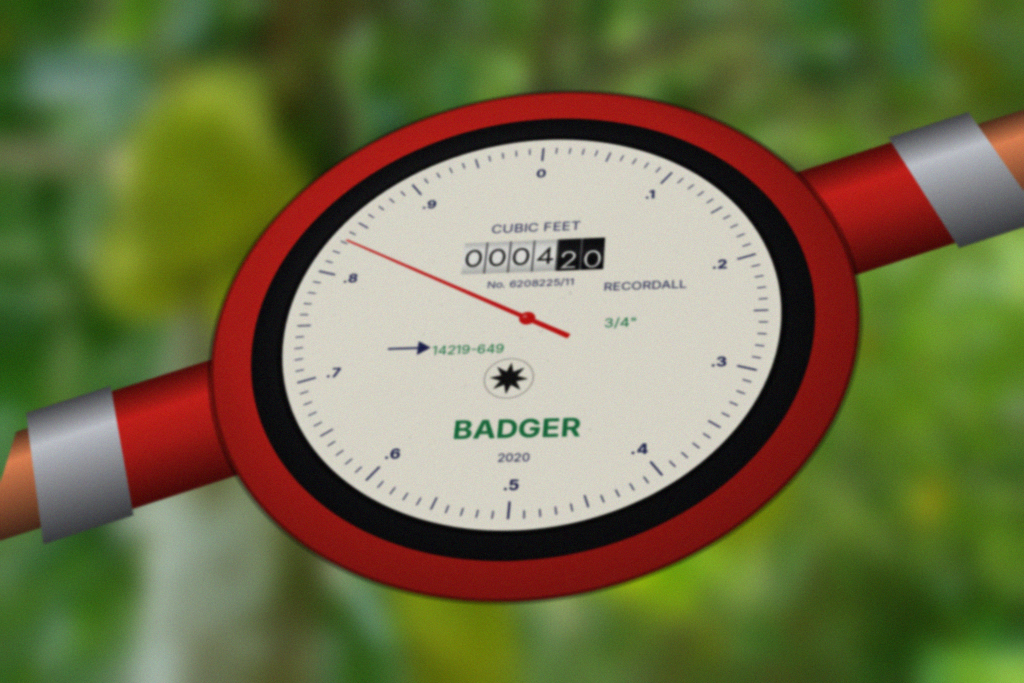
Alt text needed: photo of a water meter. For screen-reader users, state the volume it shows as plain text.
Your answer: 419.83 ft³
